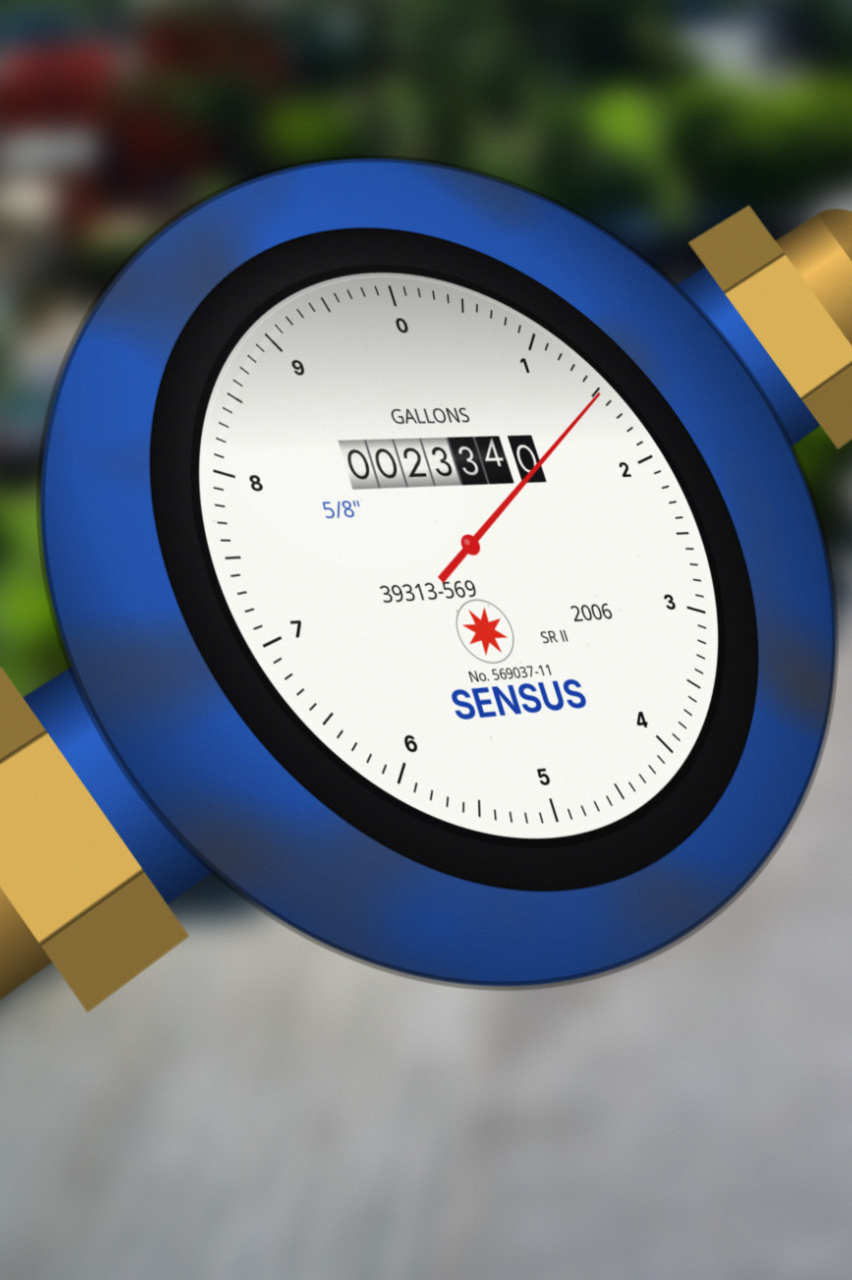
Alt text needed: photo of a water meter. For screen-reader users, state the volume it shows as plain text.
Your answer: 23341.5 gal
